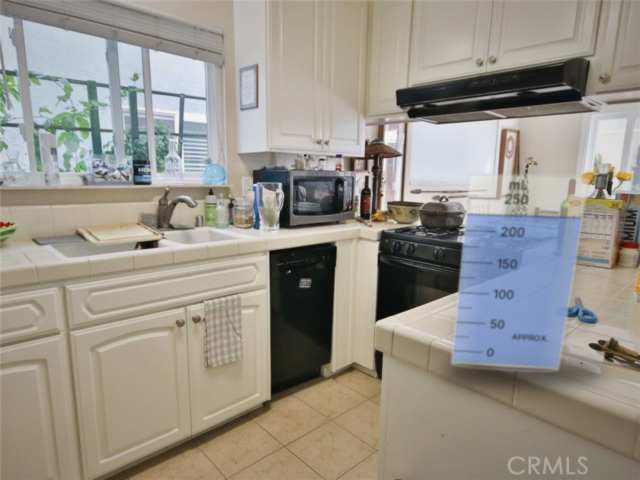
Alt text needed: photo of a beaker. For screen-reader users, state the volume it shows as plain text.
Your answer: 225 mL
